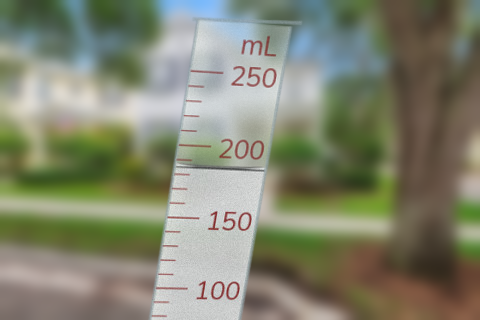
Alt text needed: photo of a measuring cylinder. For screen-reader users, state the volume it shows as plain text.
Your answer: 185 mL
